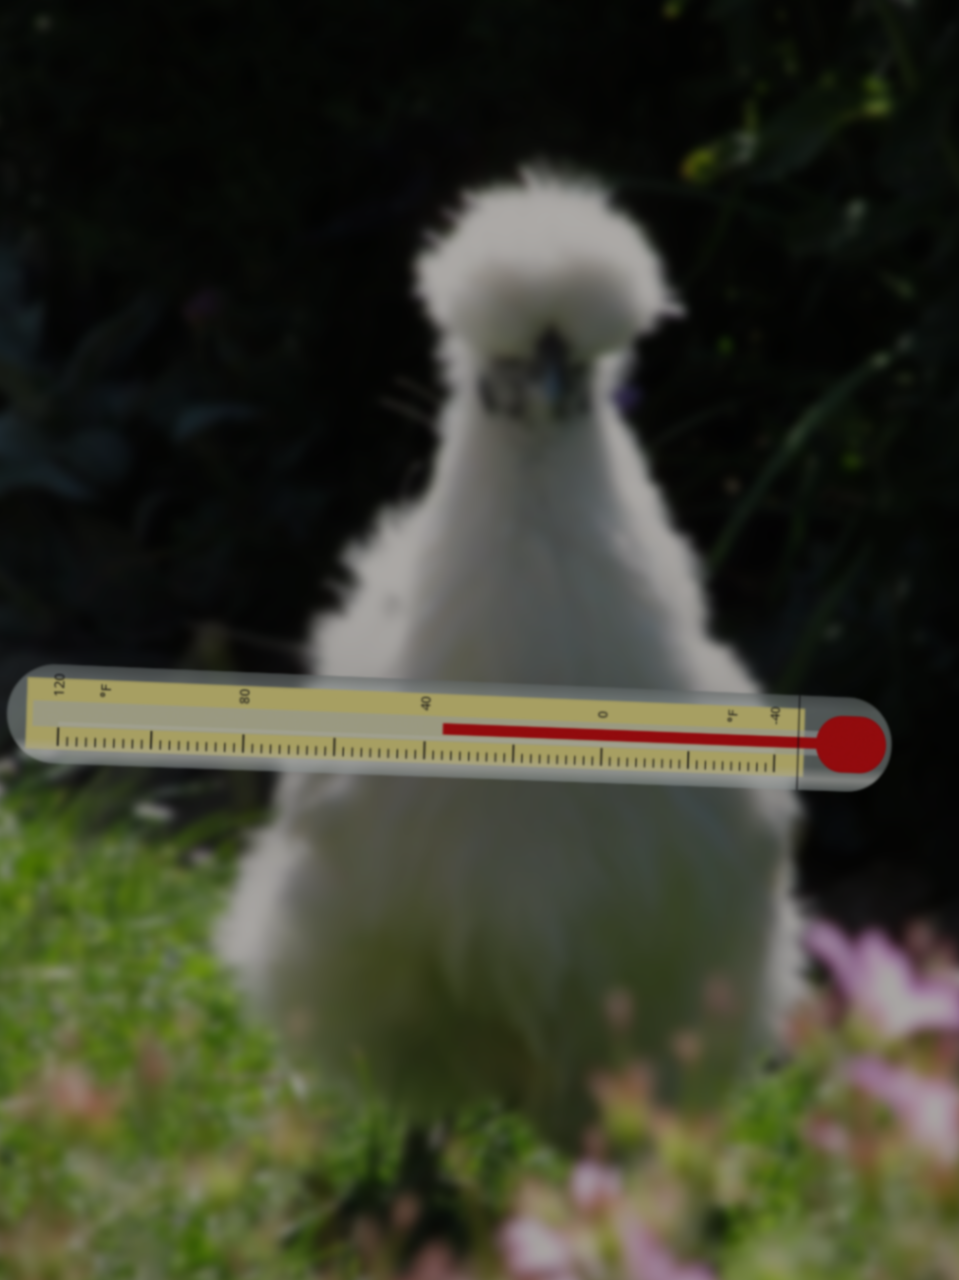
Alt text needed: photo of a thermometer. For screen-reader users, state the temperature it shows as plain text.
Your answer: 36 °F
